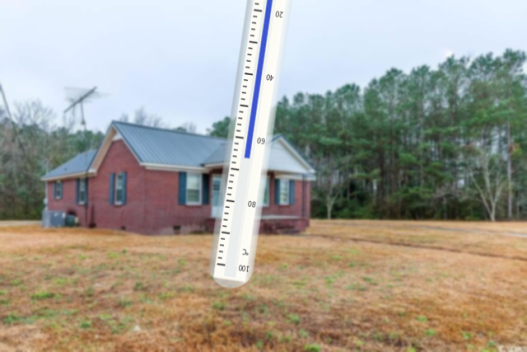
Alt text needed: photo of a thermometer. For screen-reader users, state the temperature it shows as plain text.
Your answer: 66 °C
